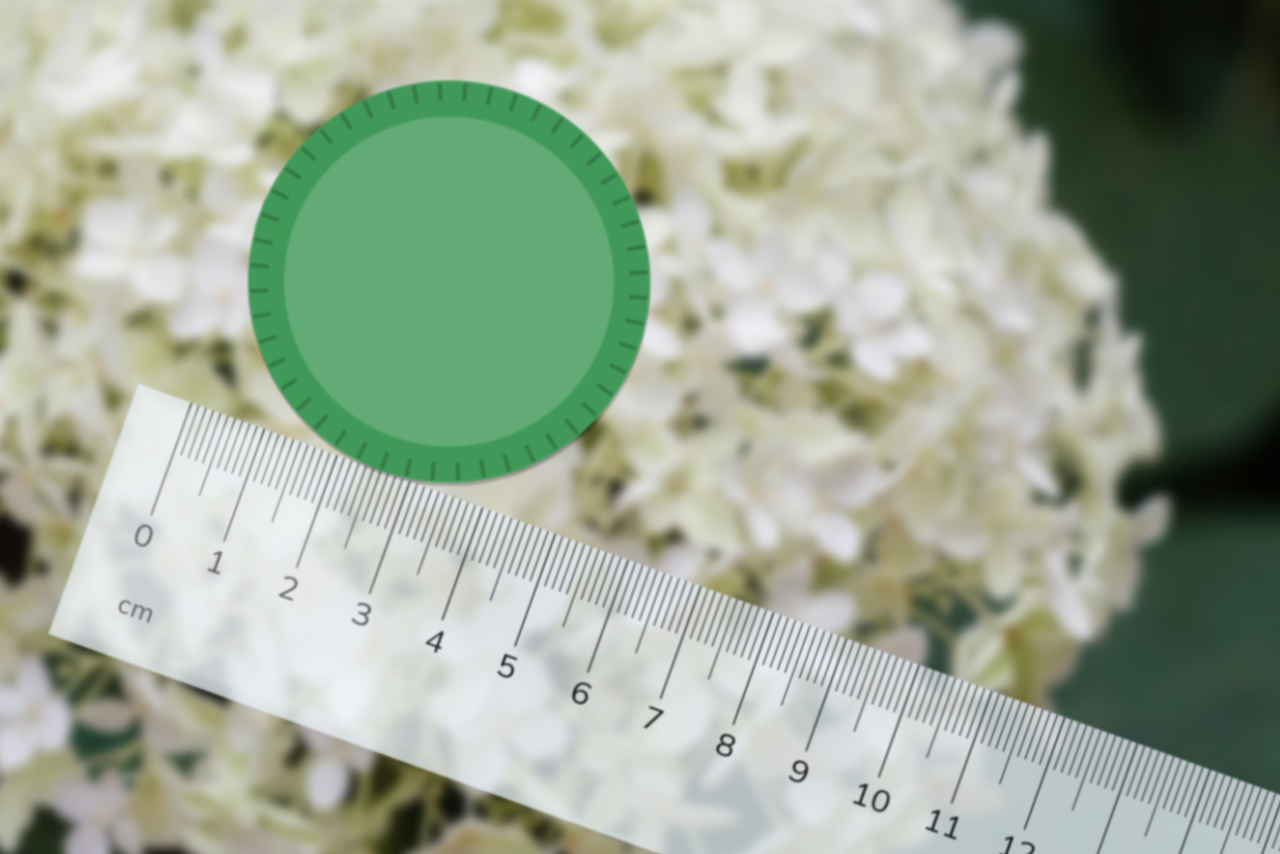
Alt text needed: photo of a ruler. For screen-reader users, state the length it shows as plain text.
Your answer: 5.2 cm
